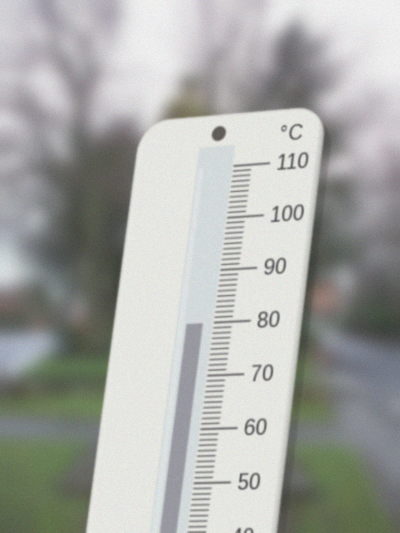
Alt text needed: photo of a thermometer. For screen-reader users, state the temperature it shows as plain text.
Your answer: 80 °C
